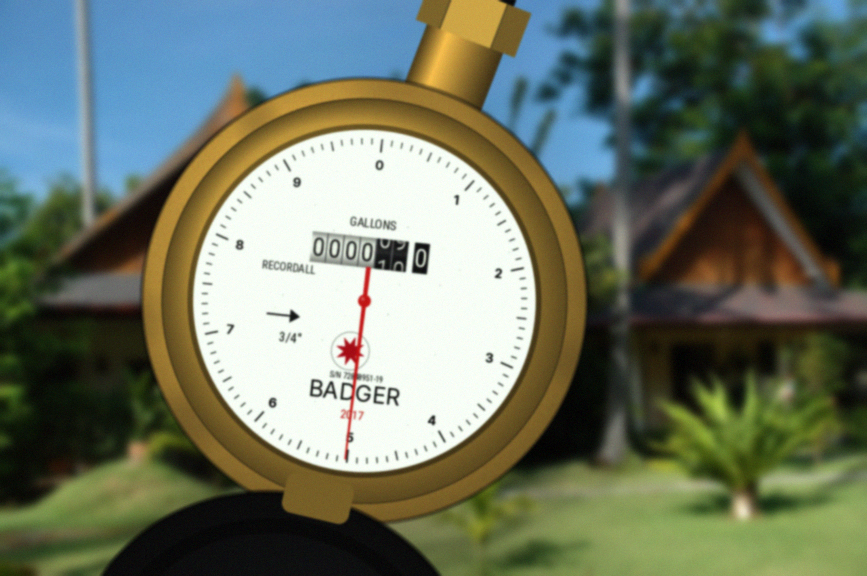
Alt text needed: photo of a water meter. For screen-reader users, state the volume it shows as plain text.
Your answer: 95.0 gal
